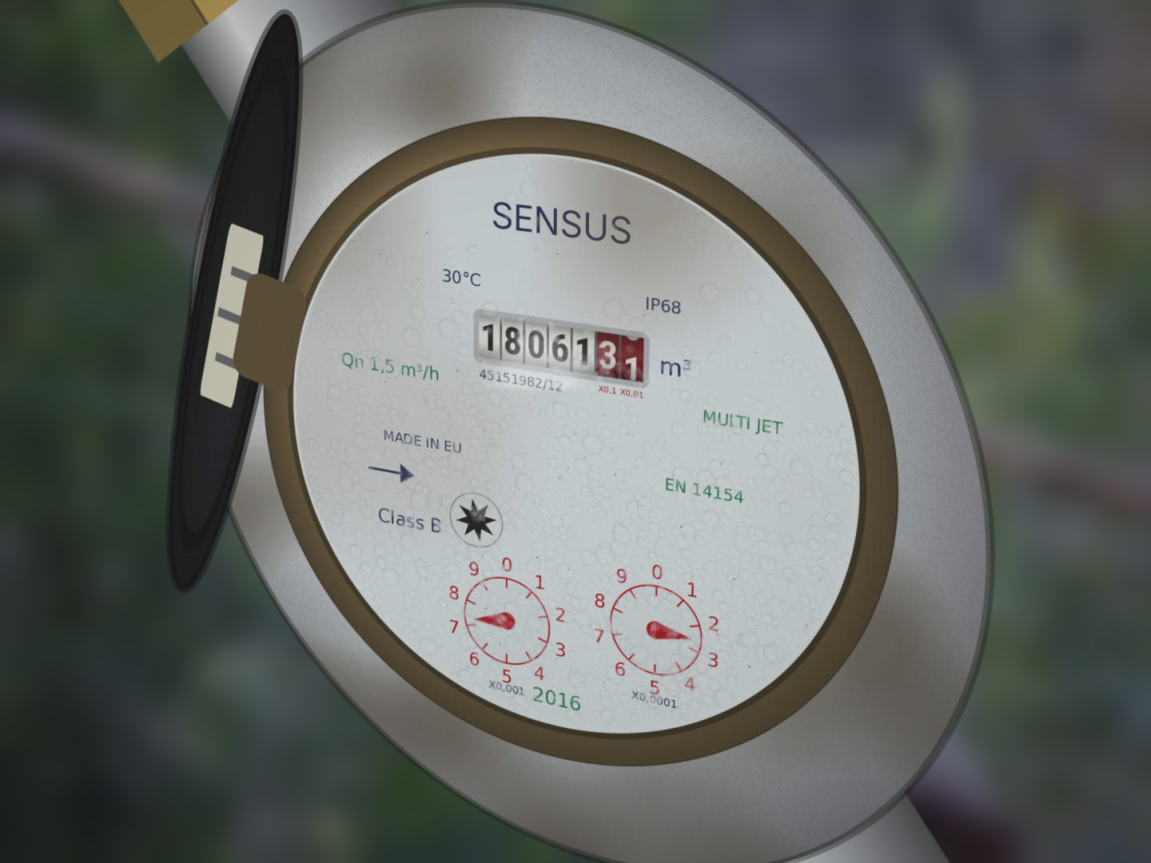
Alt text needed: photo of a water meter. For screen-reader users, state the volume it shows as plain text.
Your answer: 18061.3072 m³
